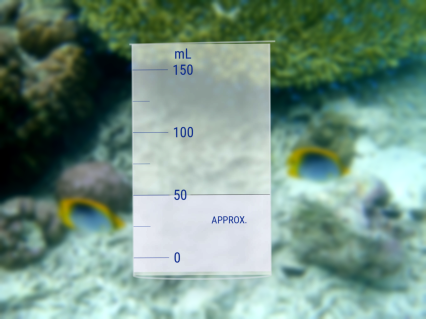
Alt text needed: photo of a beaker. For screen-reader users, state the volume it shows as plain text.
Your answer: 50 mL
